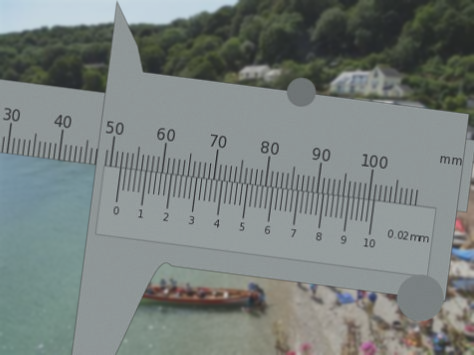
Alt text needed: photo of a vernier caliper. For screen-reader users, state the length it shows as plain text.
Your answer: 52.0 mm
